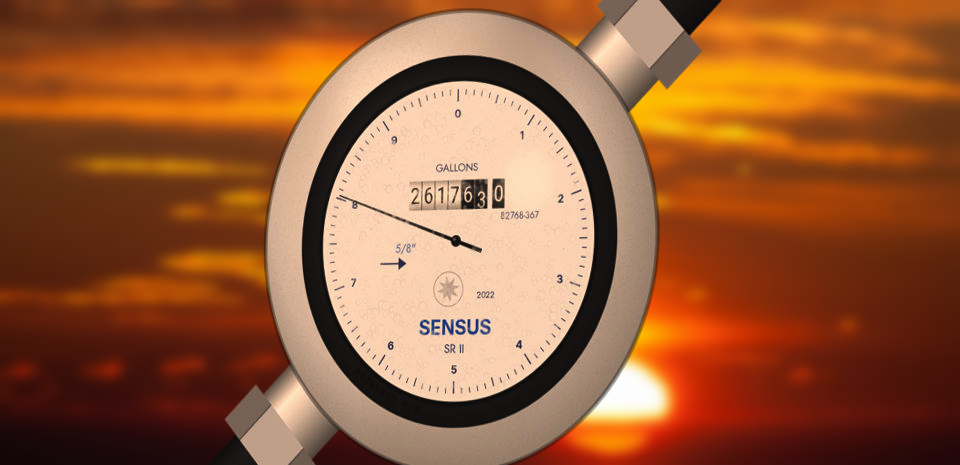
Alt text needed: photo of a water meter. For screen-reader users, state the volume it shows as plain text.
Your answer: 2617628.0 gal
